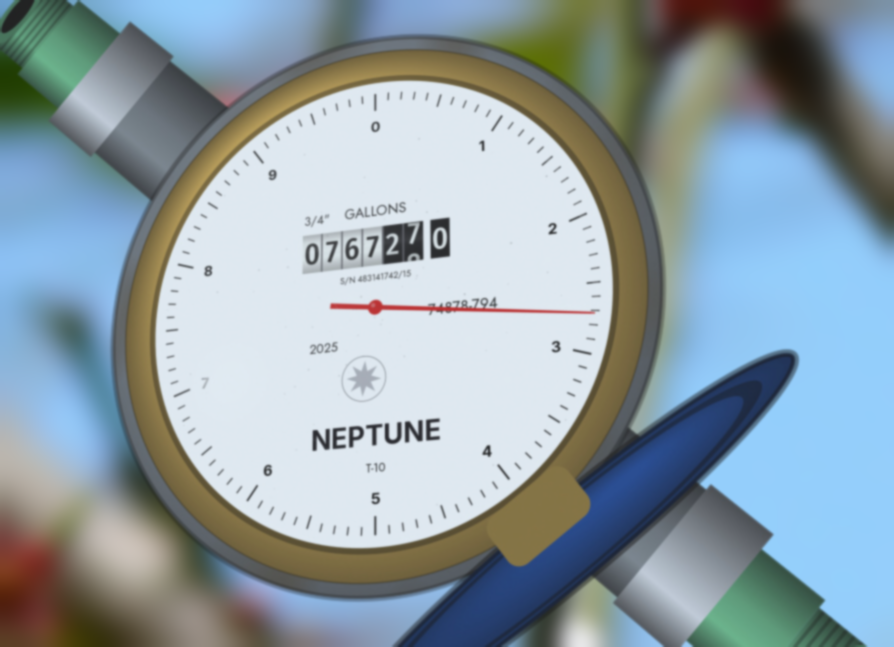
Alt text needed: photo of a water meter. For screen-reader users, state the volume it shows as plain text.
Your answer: 767272.7 gal
